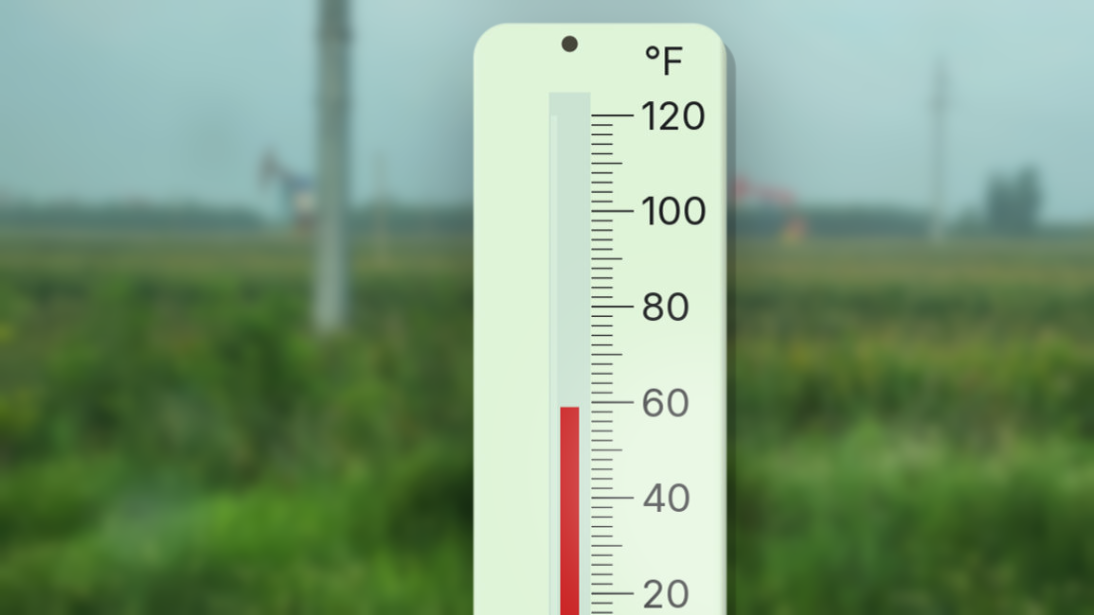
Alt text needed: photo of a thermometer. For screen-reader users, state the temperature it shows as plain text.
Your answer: 59 °F
